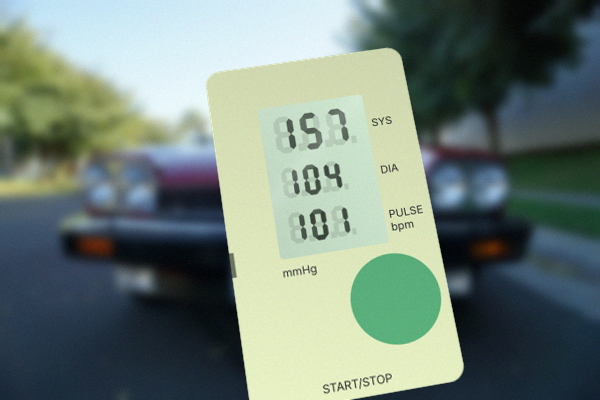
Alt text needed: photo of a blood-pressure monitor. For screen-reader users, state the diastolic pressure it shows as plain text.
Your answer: 104 mmHg
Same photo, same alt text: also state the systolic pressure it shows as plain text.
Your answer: 157 mmHg
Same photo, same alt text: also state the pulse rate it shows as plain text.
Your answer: 101 bpm
